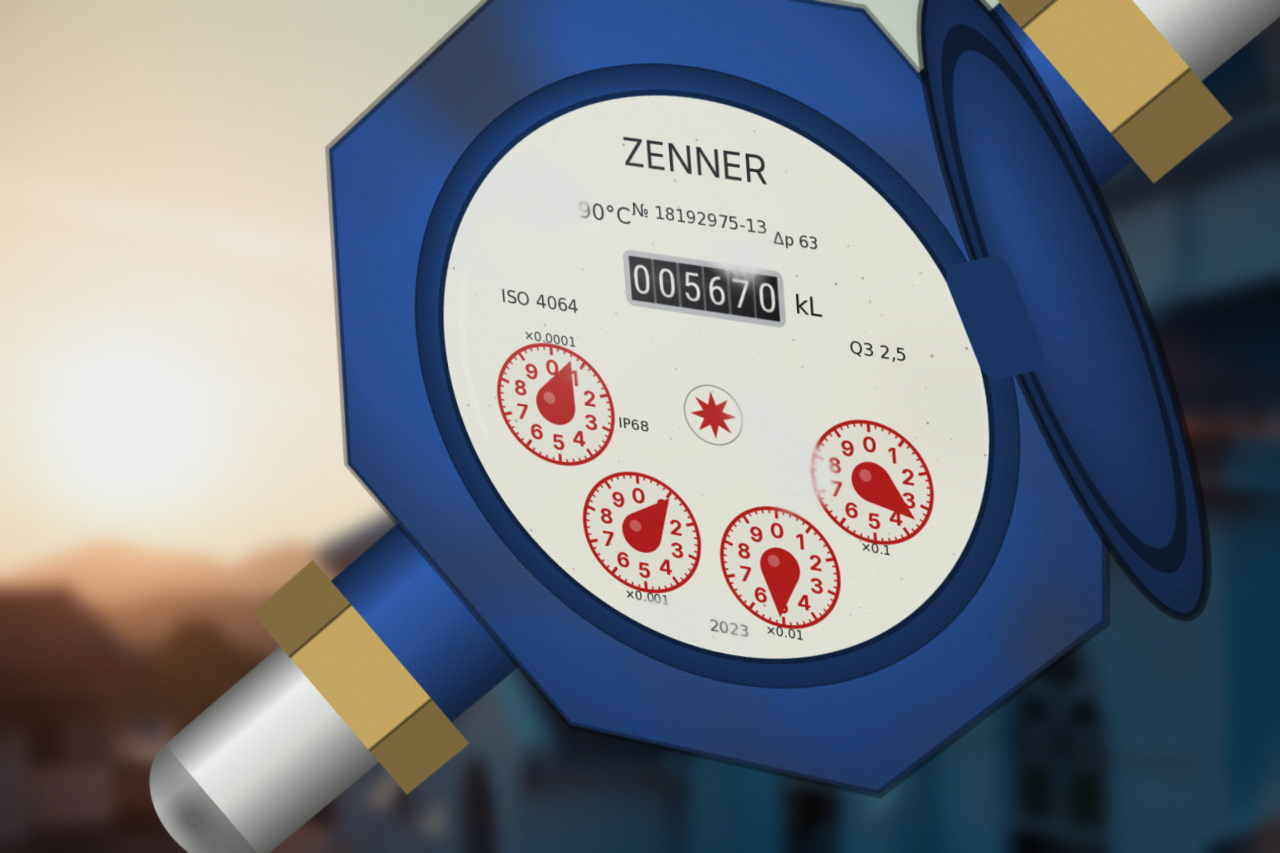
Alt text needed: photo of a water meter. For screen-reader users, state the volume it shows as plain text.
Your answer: 5670.3510 kL
